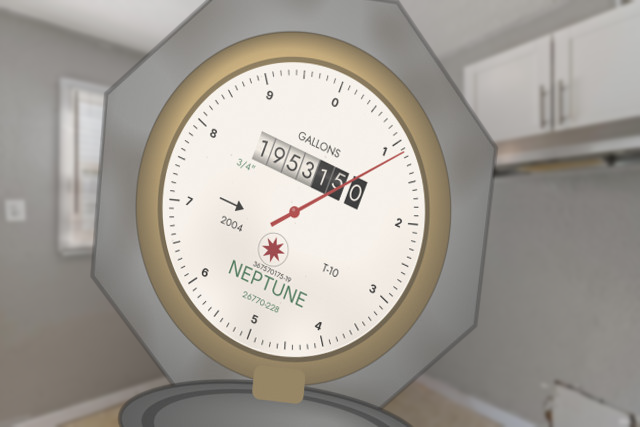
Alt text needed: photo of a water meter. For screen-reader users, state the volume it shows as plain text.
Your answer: 1953151.1 gal
